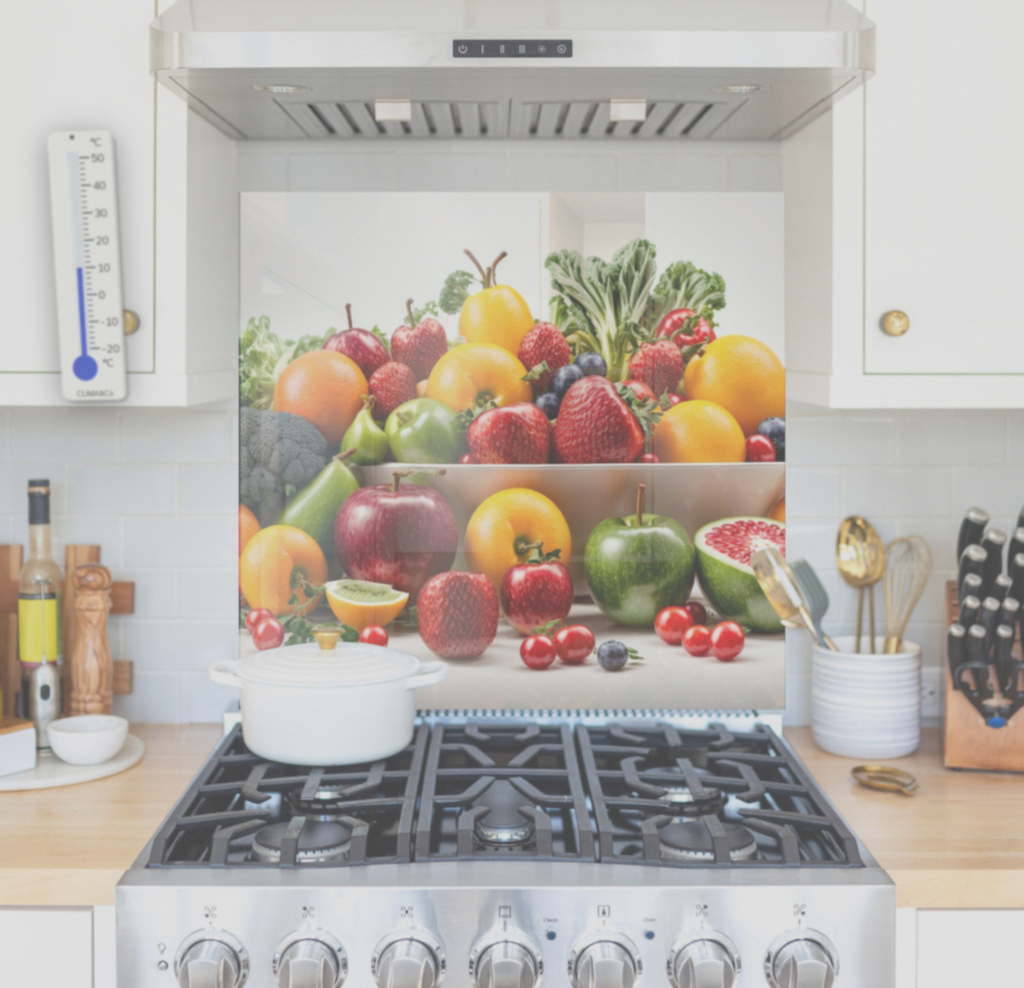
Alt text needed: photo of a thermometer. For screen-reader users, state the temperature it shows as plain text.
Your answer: 10 °C
